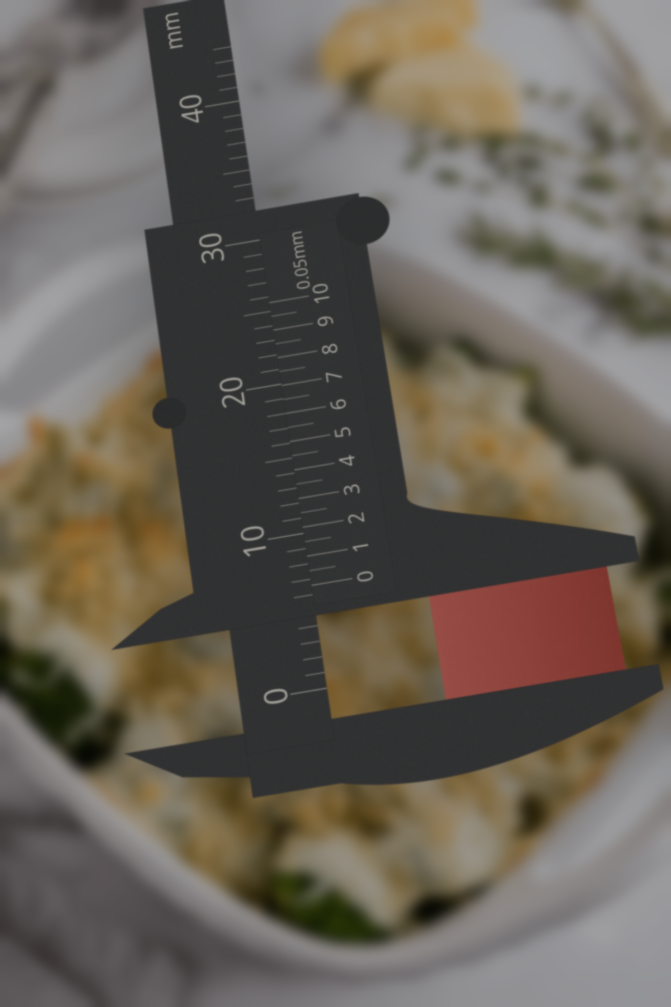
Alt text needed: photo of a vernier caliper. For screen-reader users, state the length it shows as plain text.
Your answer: 6.6 mm
